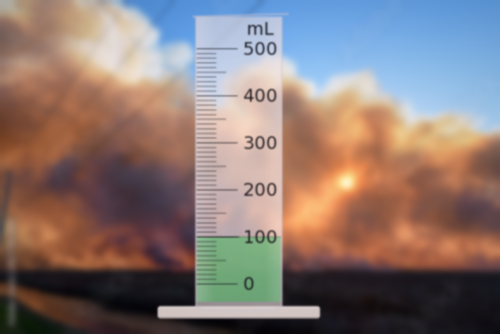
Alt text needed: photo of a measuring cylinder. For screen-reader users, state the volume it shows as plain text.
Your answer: 100 mL
